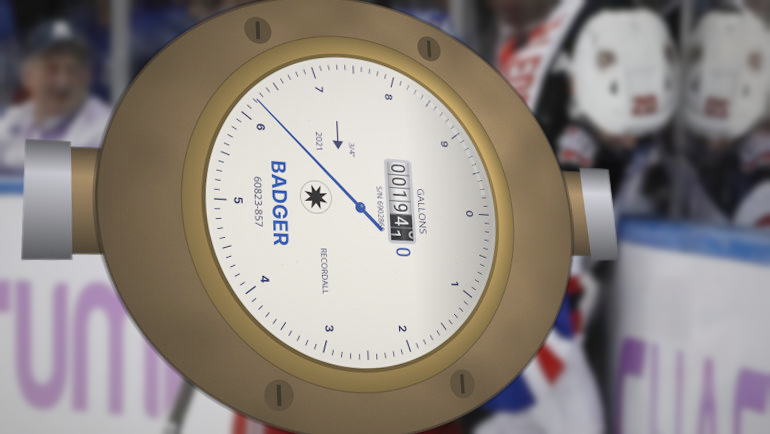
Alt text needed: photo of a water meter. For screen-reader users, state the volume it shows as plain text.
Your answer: 19406.2 gal
